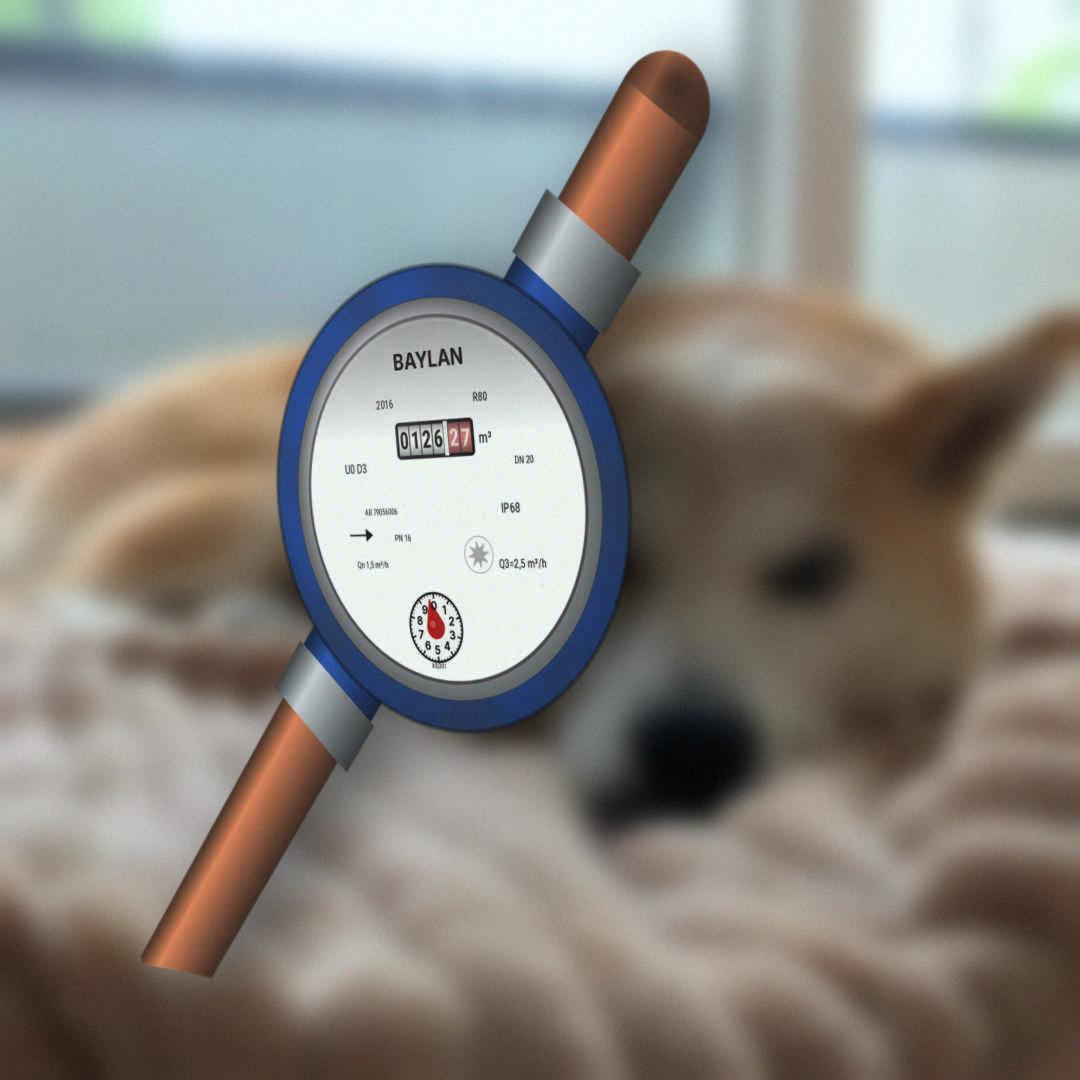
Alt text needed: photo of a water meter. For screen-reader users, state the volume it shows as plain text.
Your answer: 126.269 m³
